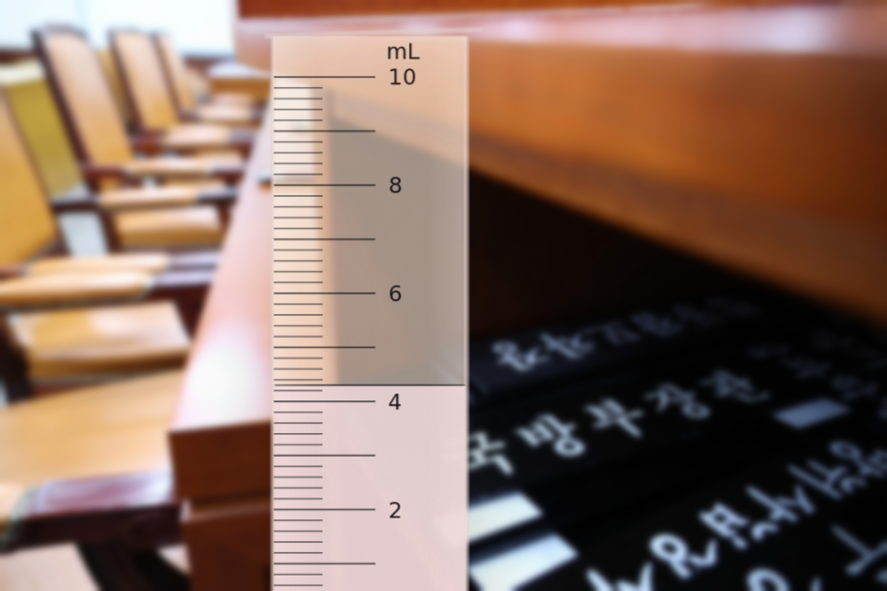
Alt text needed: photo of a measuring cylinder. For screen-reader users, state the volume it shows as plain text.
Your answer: 4.3 mL
